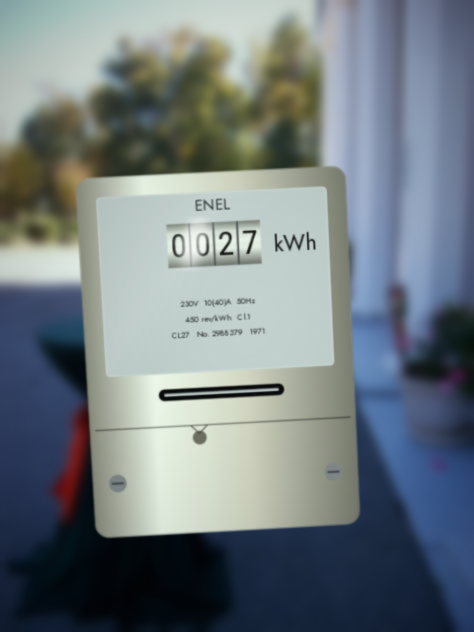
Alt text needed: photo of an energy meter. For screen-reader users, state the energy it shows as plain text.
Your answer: 27 kWh
